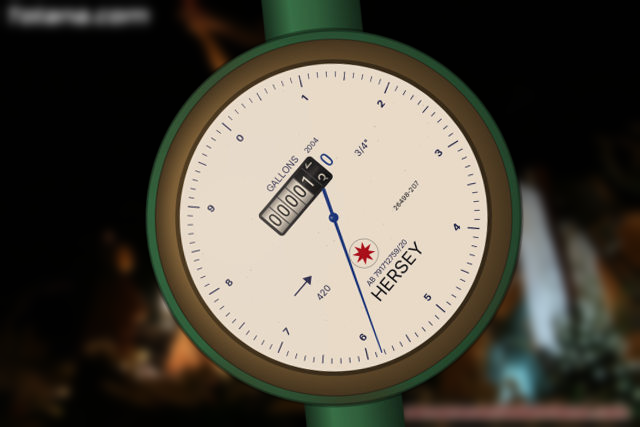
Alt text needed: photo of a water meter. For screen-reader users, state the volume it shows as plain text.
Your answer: 125.8 gal
